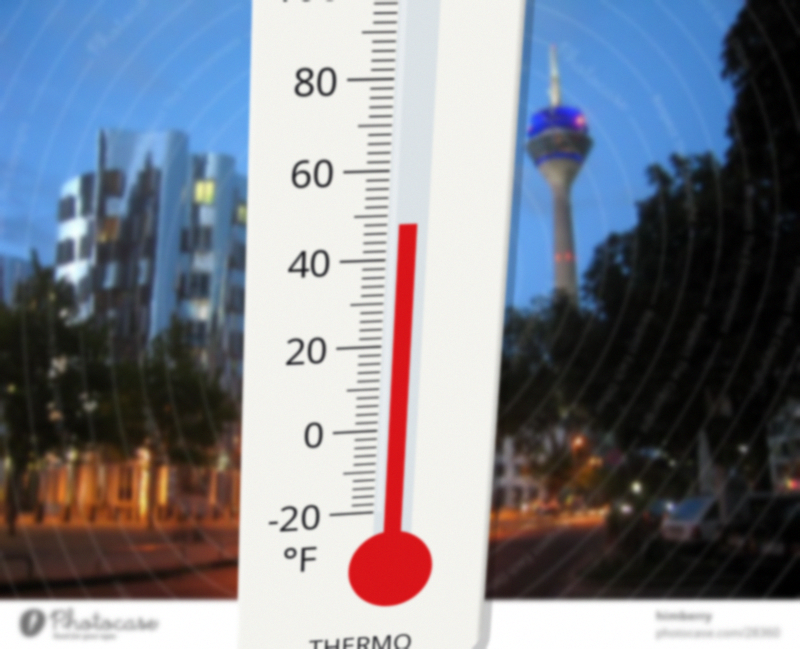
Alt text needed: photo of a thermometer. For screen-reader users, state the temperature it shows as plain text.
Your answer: 48 °F
